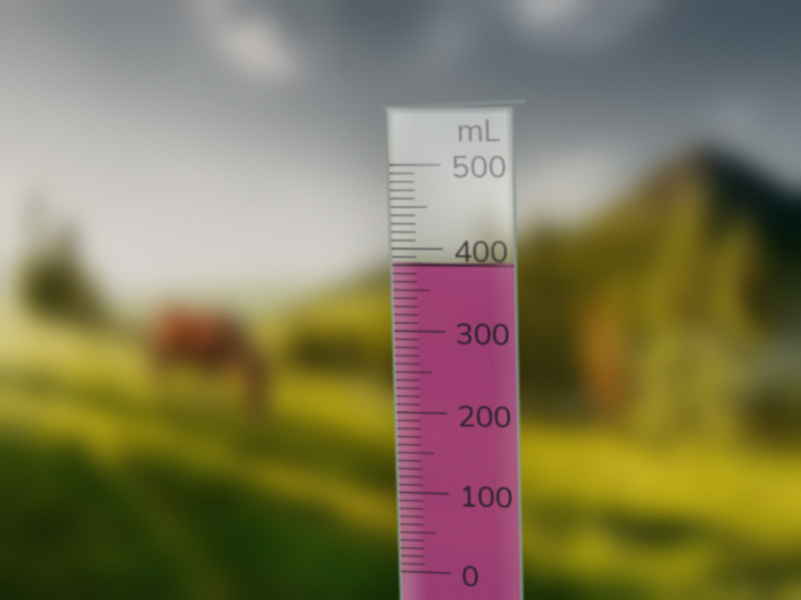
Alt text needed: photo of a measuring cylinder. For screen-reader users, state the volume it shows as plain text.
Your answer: 380 mL
